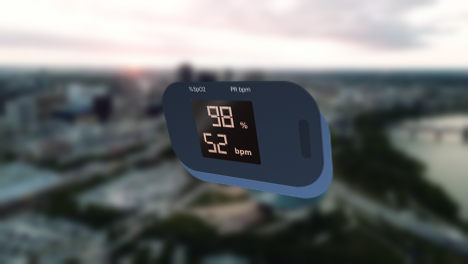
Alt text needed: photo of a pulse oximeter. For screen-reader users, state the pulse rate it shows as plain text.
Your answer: 52 bpm
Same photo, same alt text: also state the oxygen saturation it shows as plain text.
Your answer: 98 %
